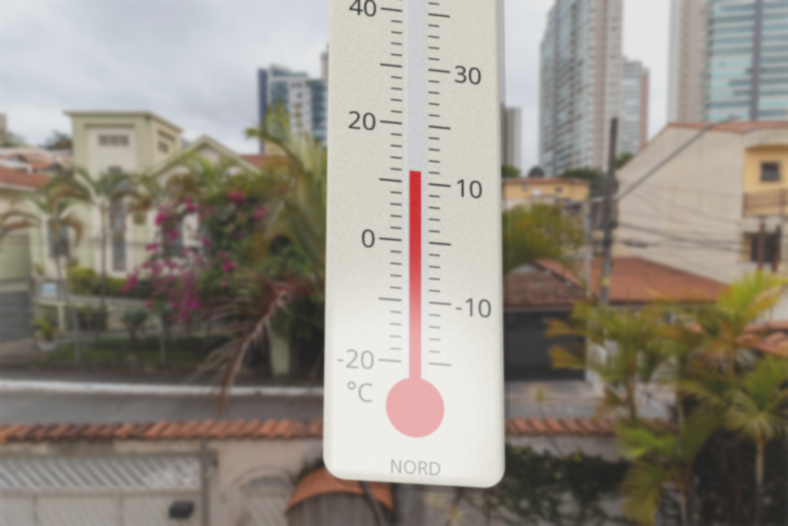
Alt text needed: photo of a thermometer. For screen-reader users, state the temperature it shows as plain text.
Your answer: 12 °C
